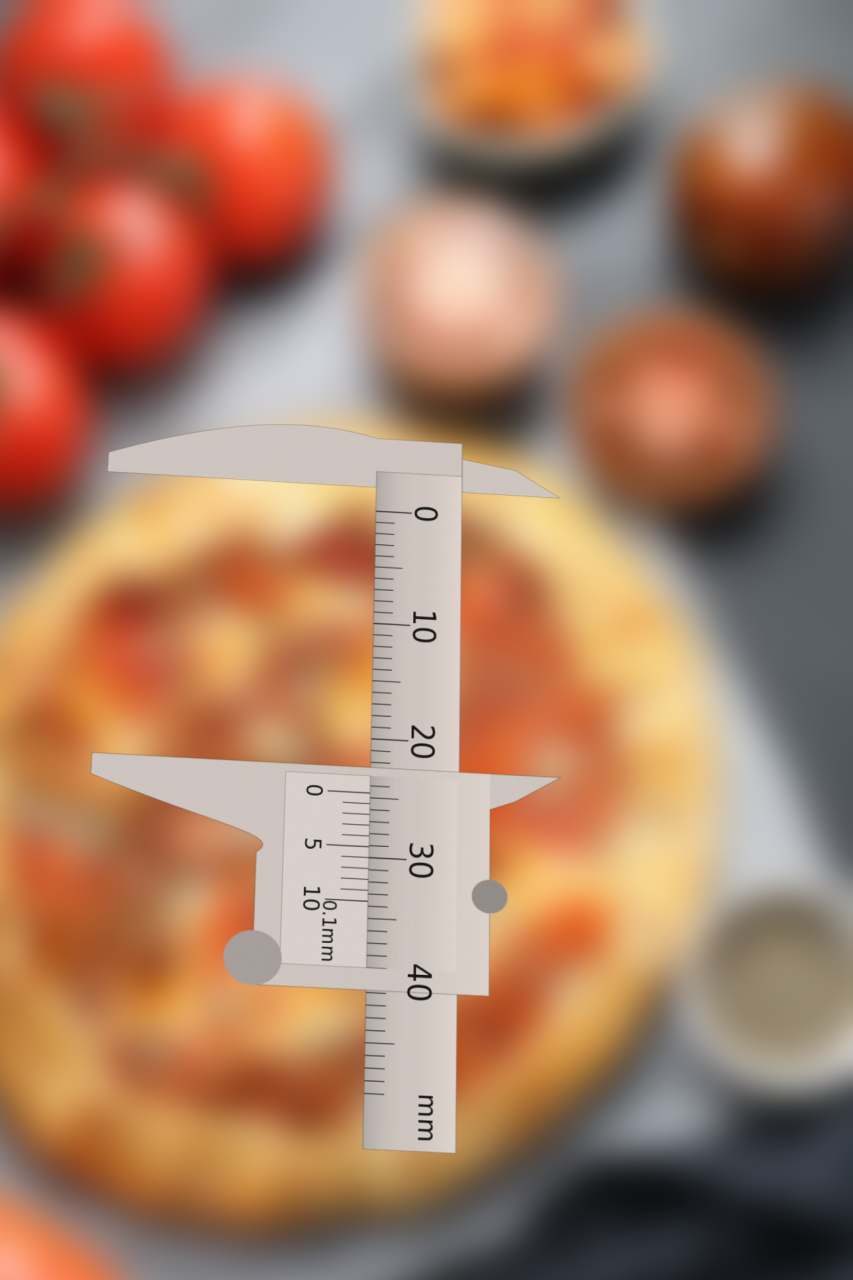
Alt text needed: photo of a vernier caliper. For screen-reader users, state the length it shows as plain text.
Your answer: 24.6 mm
